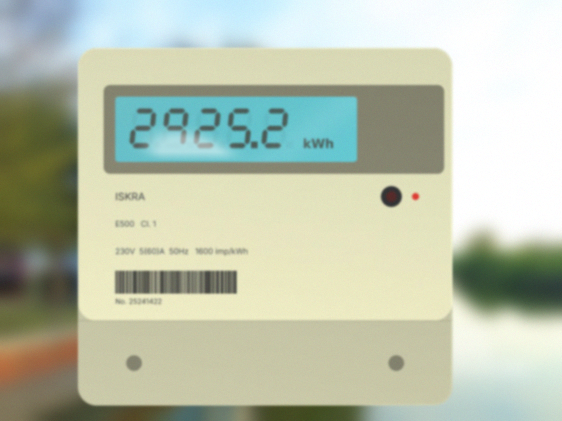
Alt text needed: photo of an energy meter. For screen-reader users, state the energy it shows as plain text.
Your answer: 2925.2 kWh
